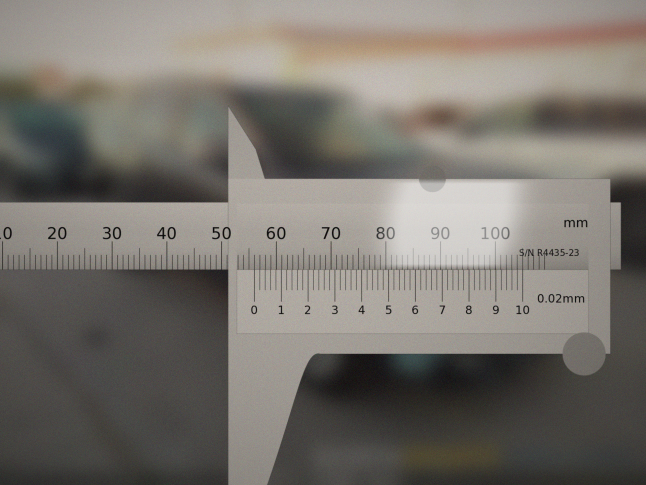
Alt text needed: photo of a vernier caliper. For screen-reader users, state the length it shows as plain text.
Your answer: 56.0 mm
